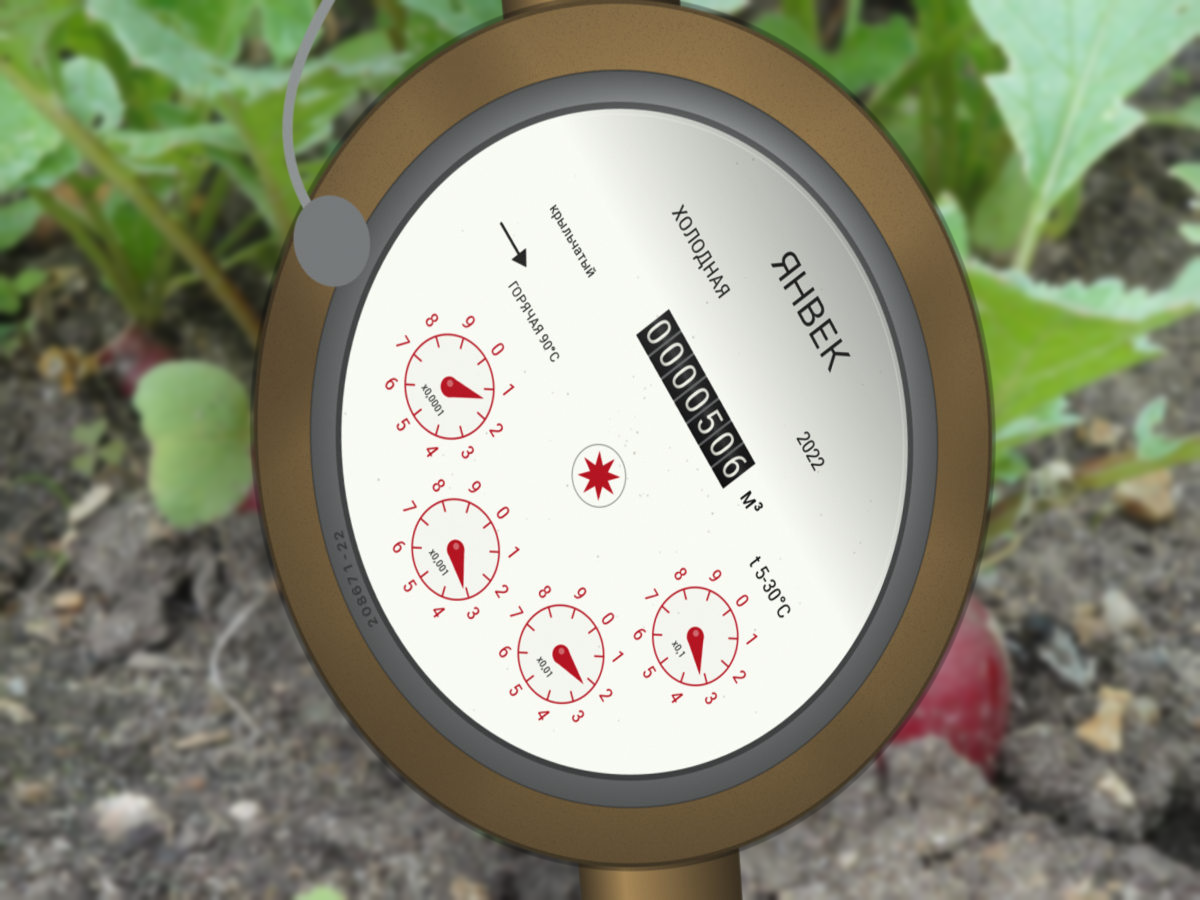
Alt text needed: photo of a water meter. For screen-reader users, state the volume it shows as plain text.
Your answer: 506.3231 m³
